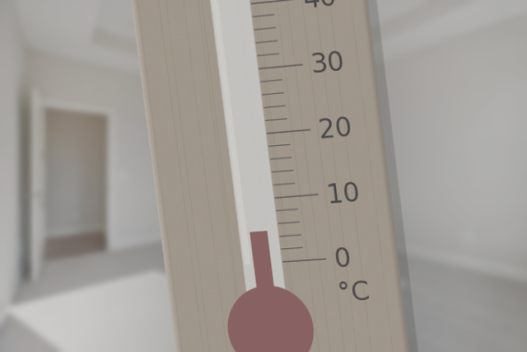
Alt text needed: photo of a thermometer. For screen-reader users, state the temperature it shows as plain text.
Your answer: 5 °C
